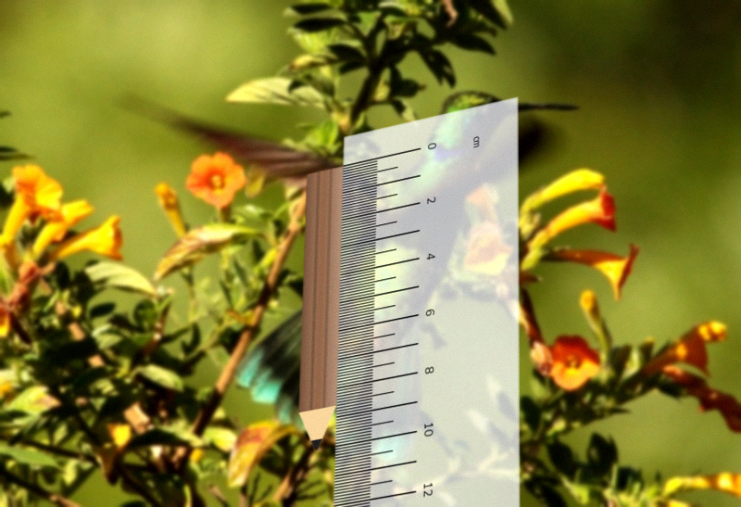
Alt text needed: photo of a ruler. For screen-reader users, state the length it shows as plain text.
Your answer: 10 cm
